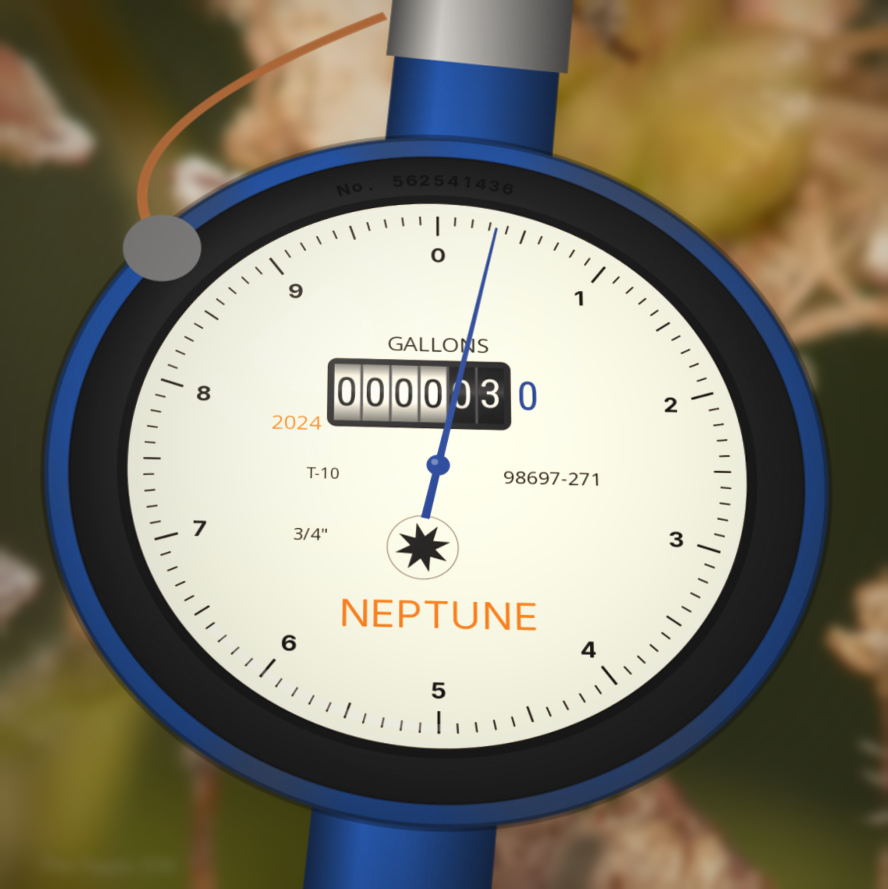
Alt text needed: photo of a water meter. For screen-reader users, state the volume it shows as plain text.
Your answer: 30.3 gal
